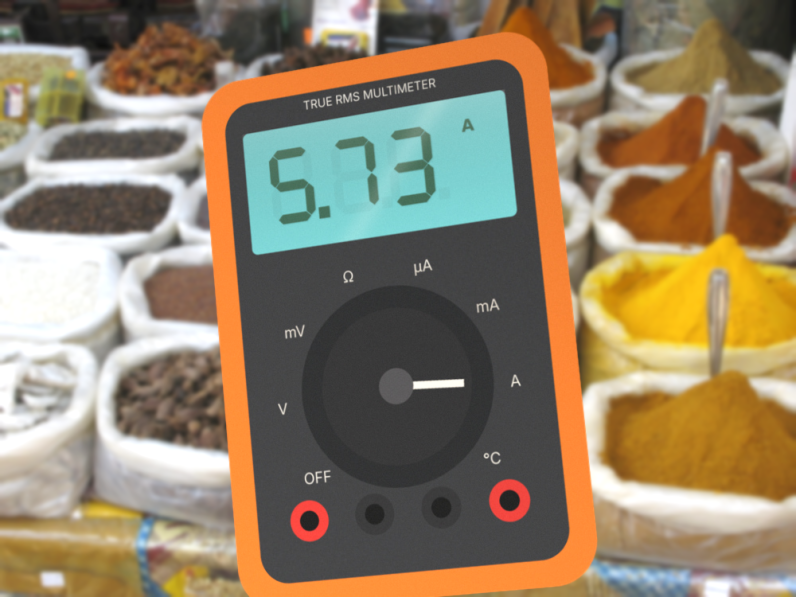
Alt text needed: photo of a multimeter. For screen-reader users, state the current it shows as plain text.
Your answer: 5.73 A
